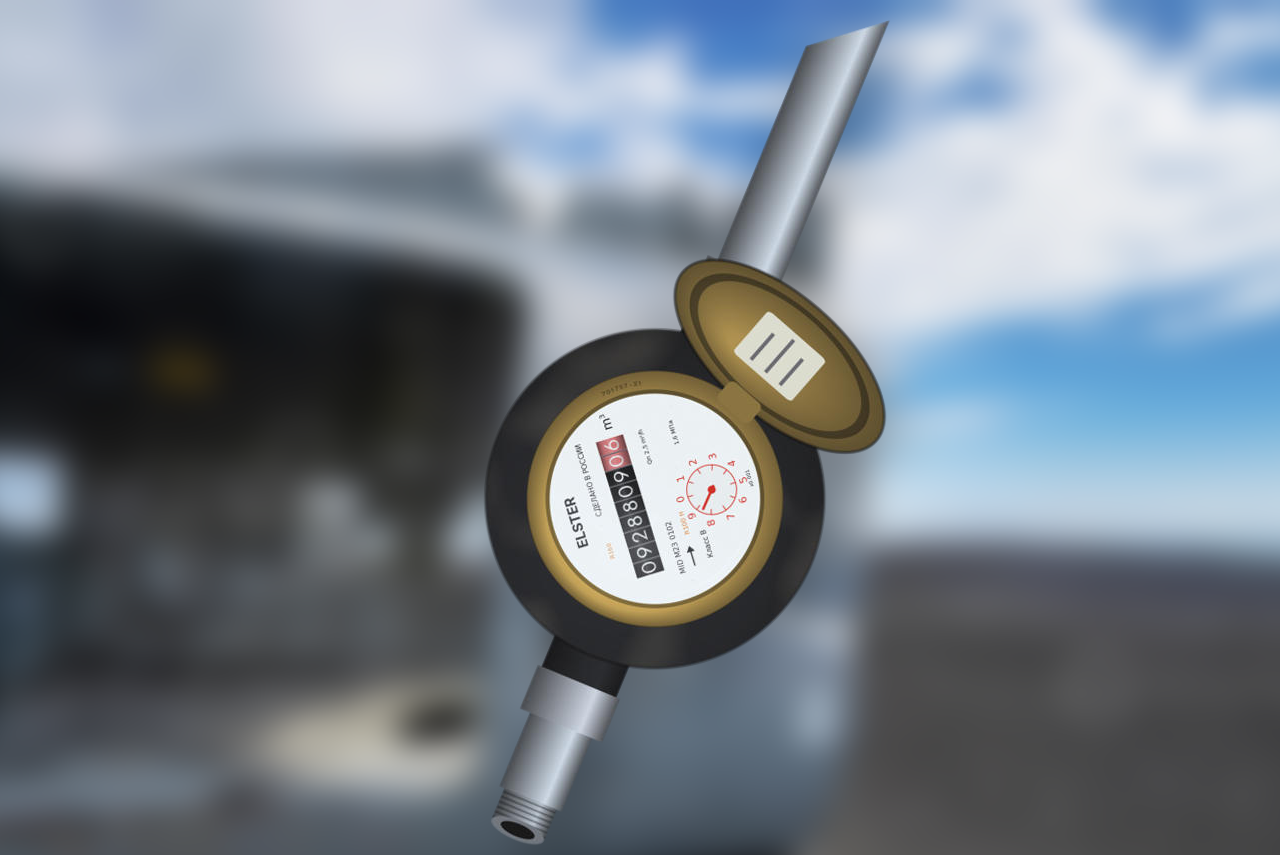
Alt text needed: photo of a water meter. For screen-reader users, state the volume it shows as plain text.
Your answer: 928809.068 m³
